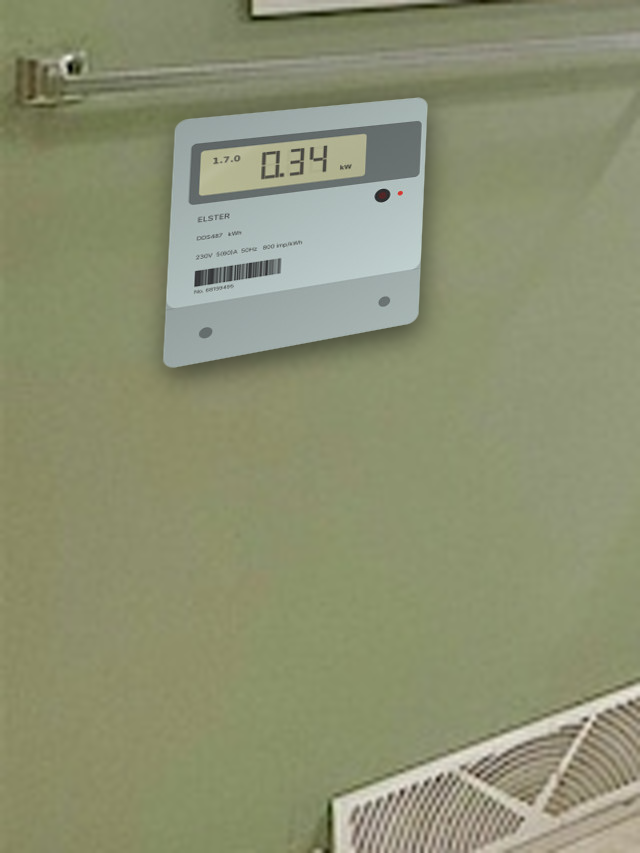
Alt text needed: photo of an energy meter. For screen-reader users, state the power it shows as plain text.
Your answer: 0.34 kW
